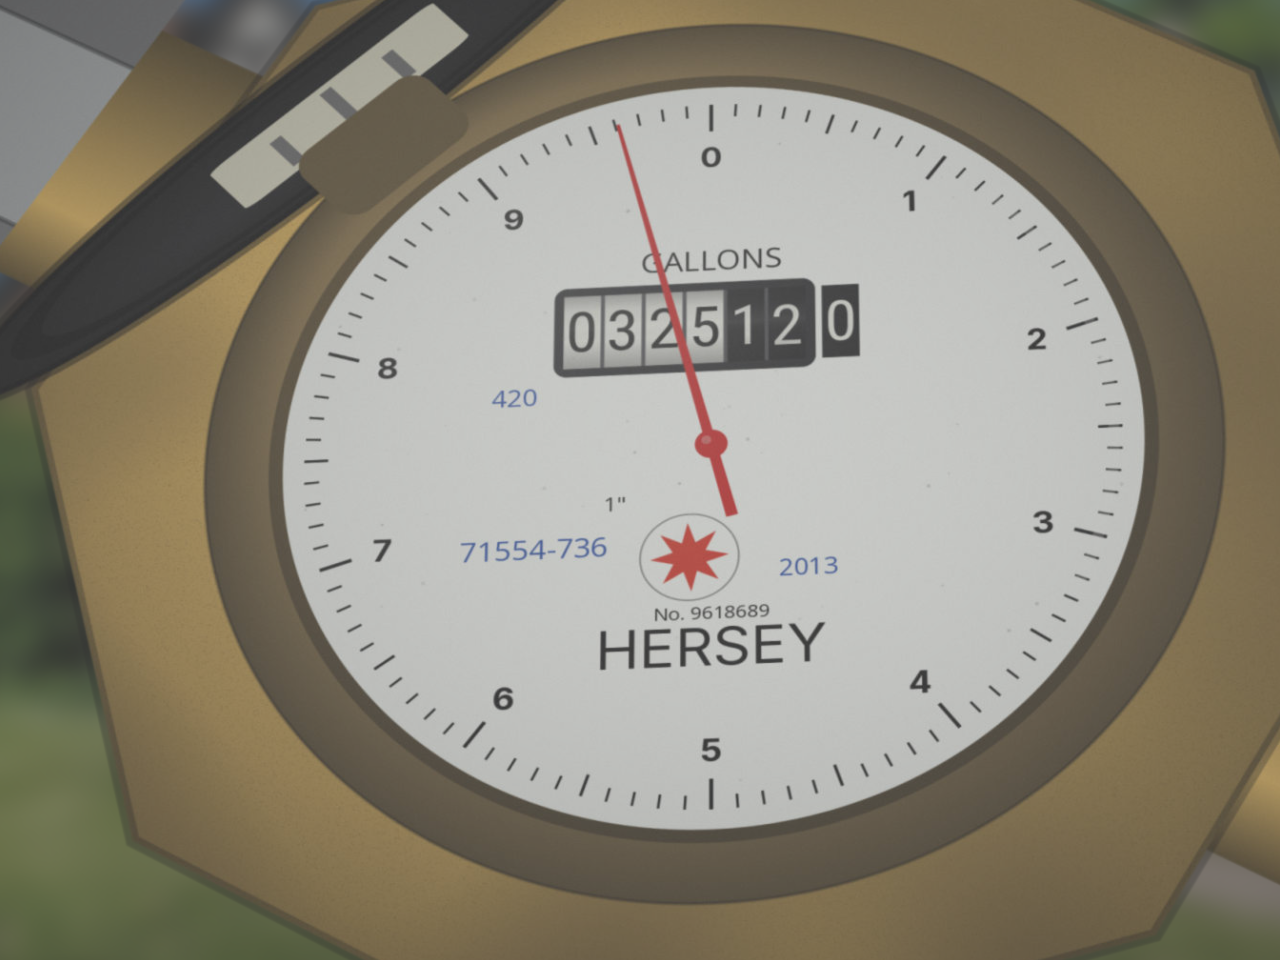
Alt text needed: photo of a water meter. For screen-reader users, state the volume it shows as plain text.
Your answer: 325119.6 gal
